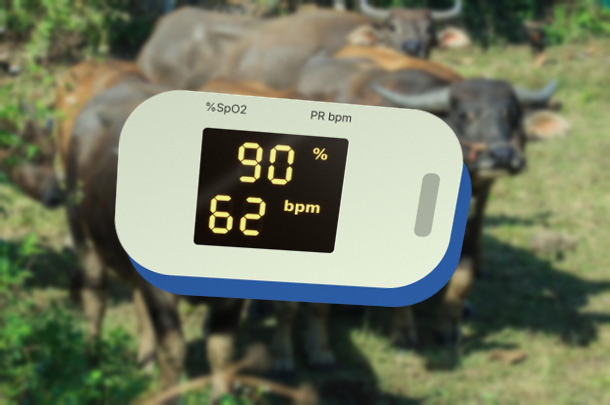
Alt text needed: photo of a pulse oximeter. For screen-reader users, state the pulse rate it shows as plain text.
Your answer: 62 bpm
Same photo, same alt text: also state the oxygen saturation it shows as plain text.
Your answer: 90 %
